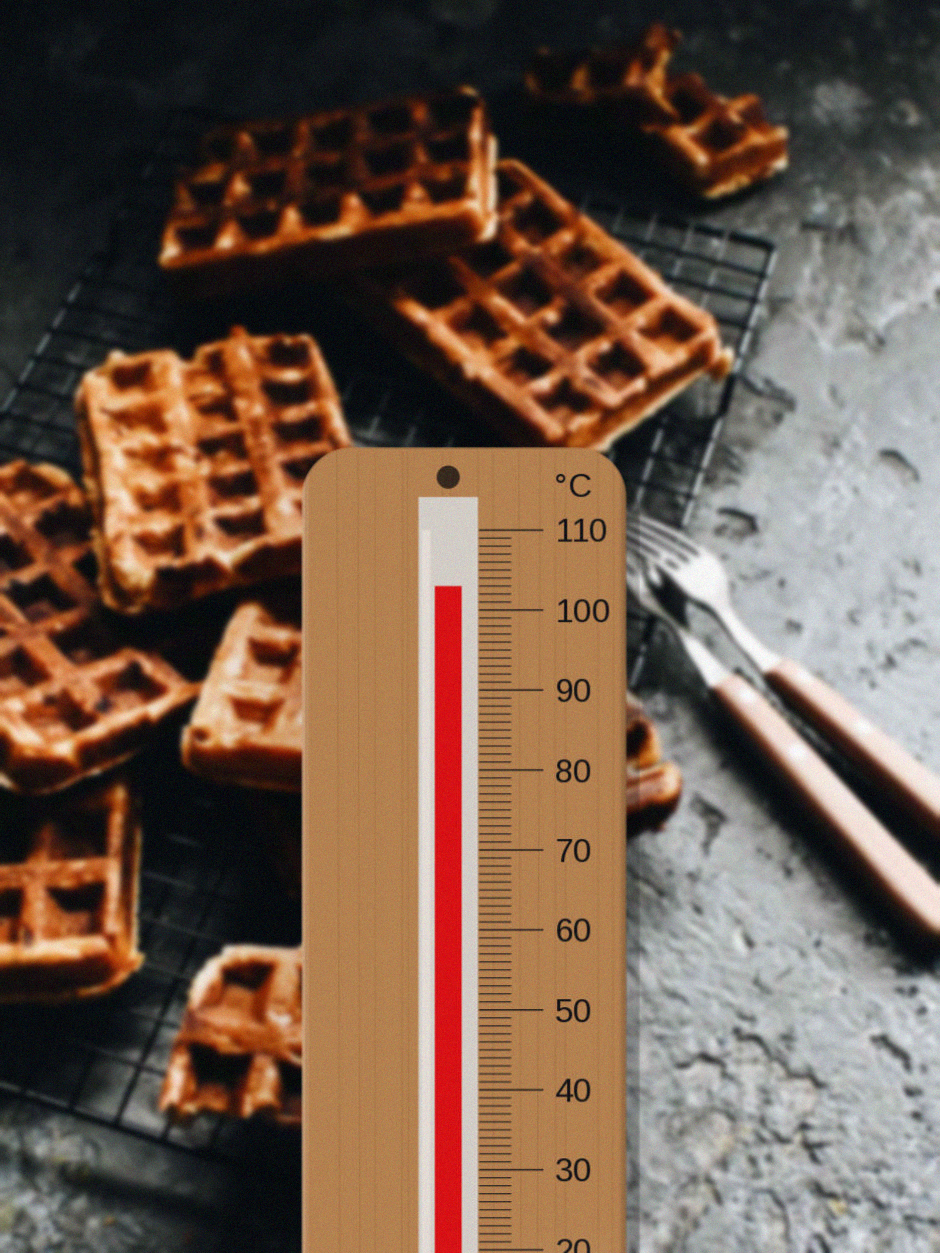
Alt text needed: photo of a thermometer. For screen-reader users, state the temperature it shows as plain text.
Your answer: 103 °C
